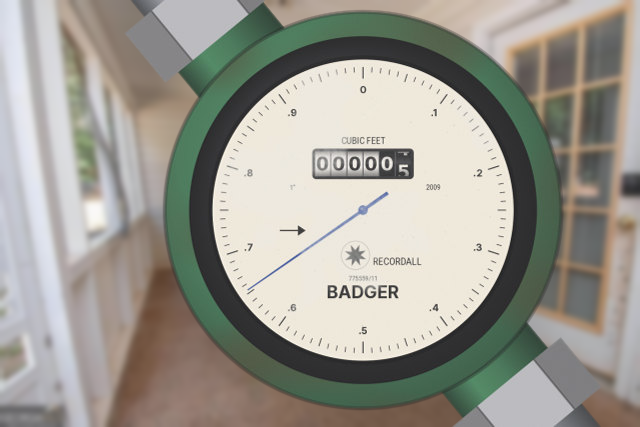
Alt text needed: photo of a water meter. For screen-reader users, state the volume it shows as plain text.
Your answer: 4.65 ft³
